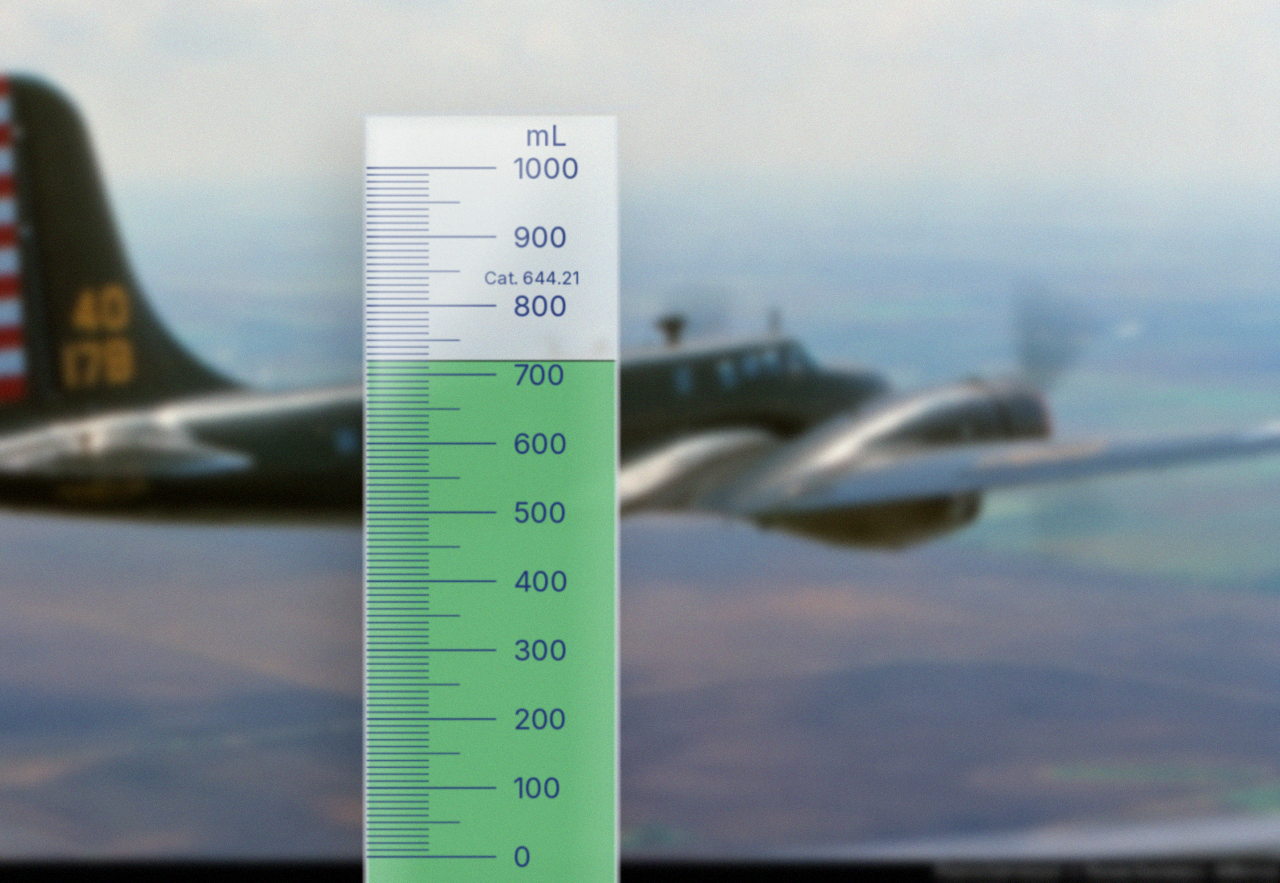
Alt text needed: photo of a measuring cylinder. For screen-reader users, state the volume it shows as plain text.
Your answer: 720 mL
